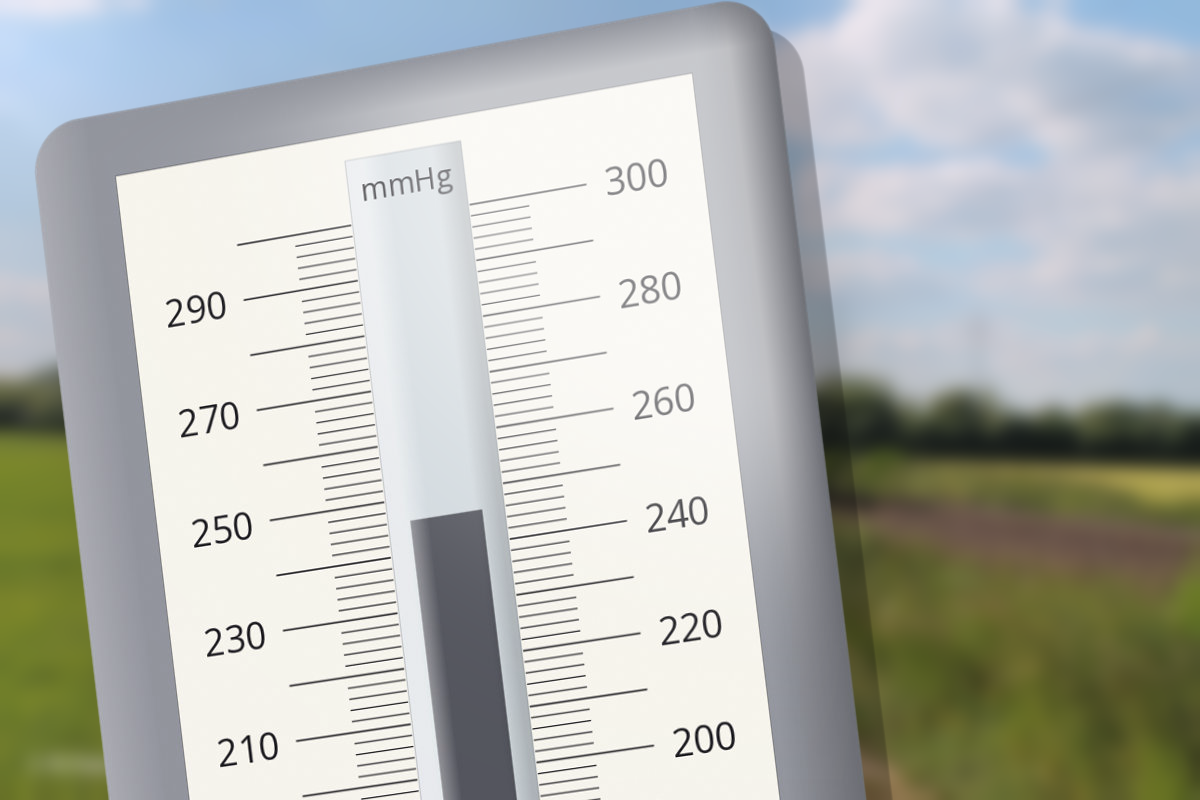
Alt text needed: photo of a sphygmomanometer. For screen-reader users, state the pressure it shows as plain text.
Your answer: 246 mmHg
